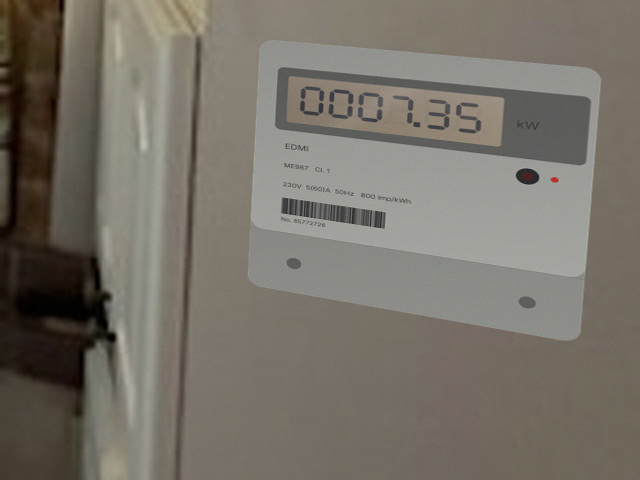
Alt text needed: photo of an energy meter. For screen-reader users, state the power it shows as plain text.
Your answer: 7.35 kW
